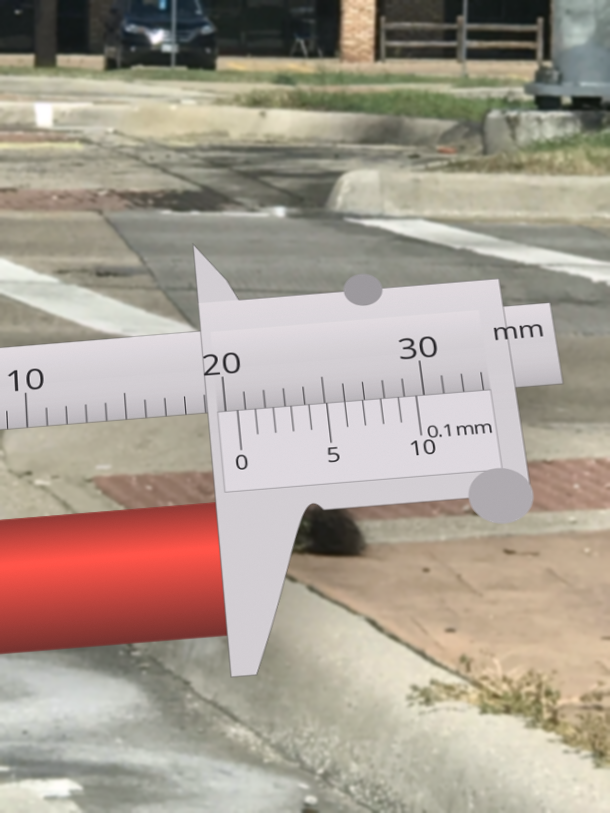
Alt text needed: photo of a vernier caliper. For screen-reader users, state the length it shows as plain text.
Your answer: 20.6 mm
